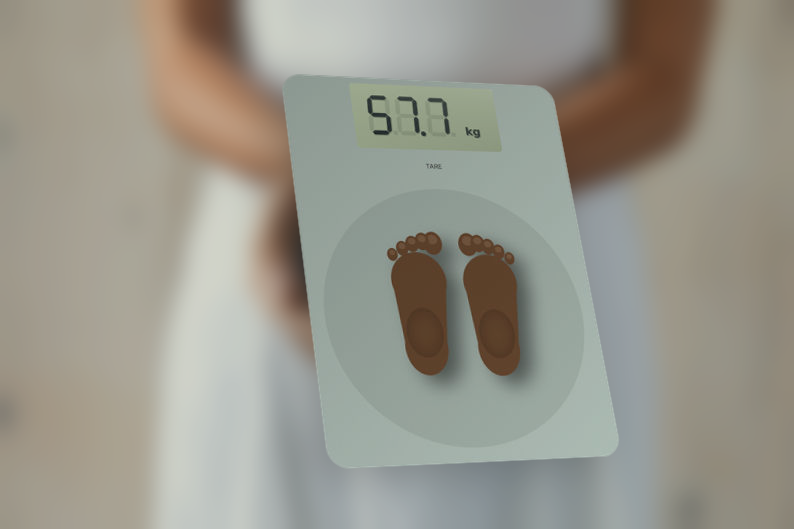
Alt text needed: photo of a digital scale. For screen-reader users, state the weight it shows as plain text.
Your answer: 57.7 kg
